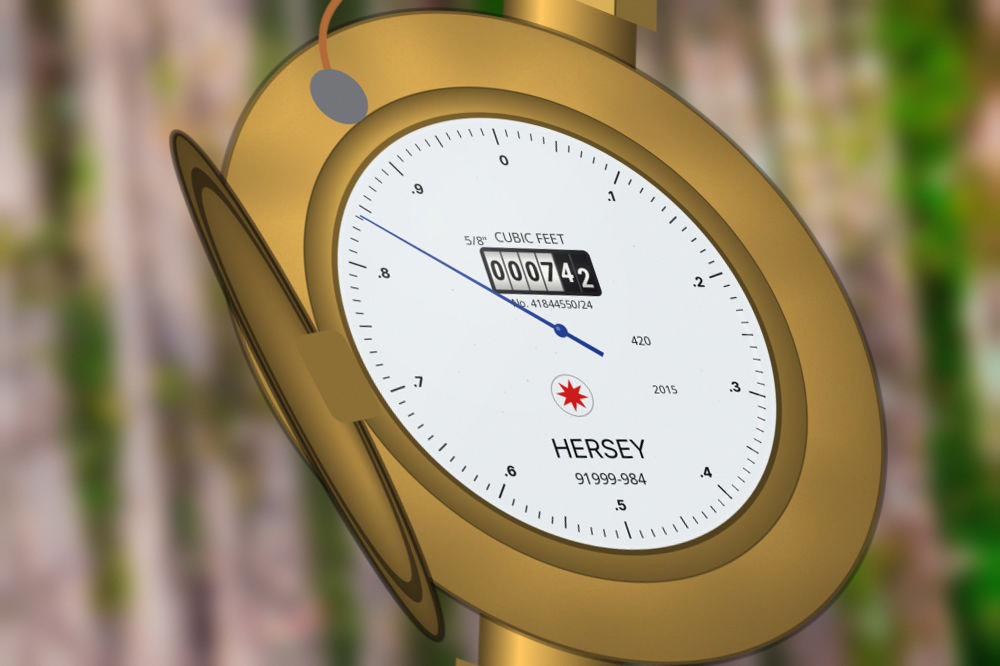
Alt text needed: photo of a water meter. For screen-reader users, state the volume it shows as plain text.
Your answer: 741.84 ft³
